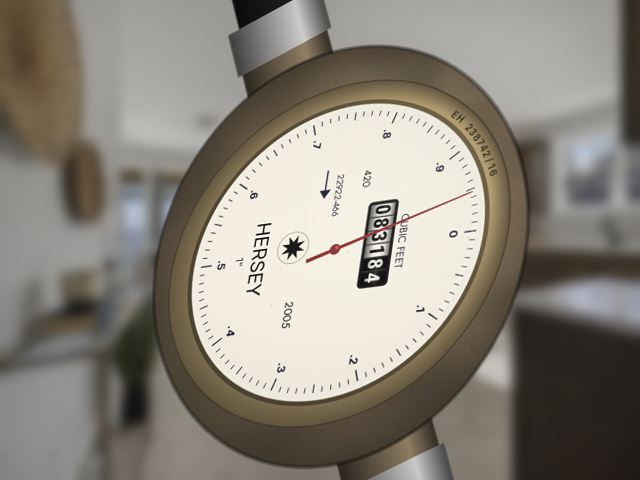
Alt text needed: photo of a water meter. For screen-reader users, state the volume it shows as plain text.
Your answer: 83183.95 ft³
